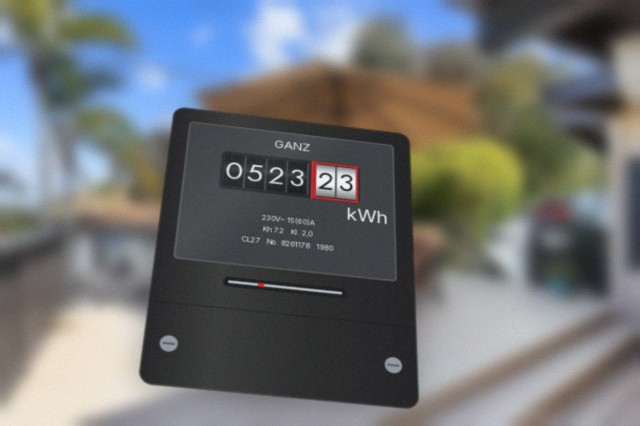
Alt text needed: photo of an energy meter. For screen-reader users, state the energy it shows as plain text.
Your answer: 523.23 kWh
